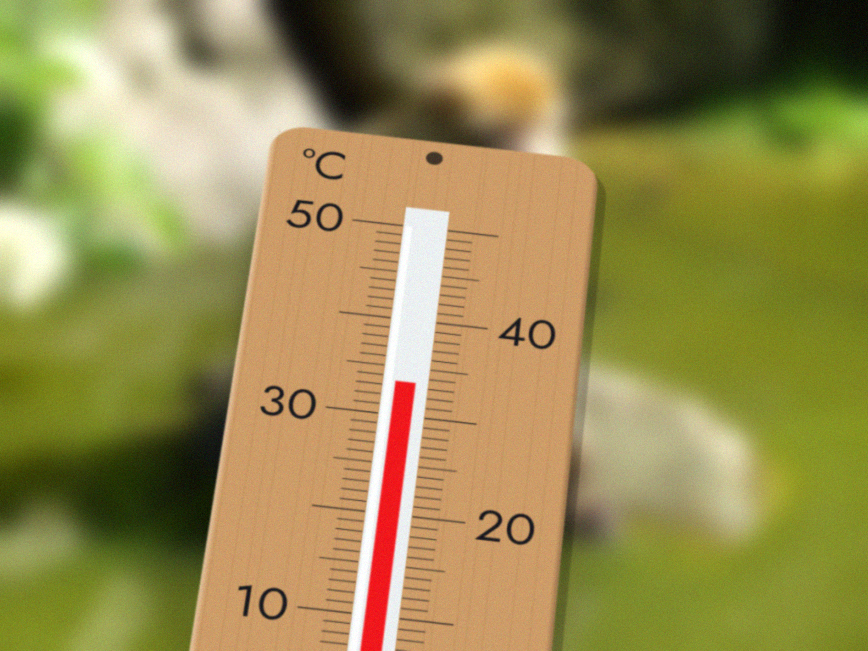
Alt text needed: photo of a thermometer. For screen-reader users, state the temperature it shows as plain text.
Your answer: 33.5 °C
